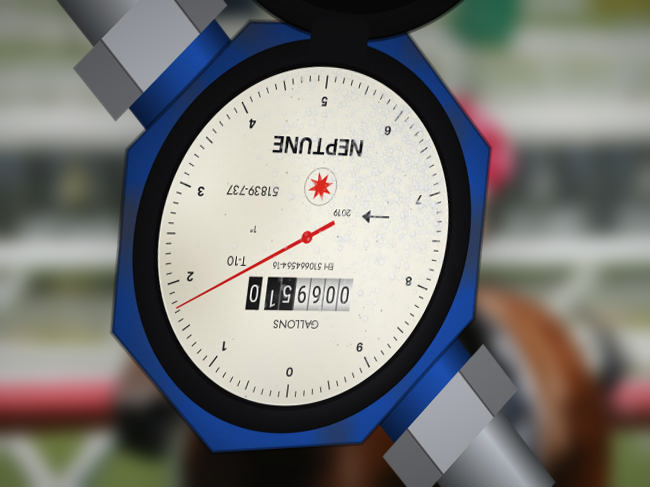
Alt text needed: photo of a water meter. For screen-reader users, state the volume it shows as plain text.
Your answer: 69511.7 gal
